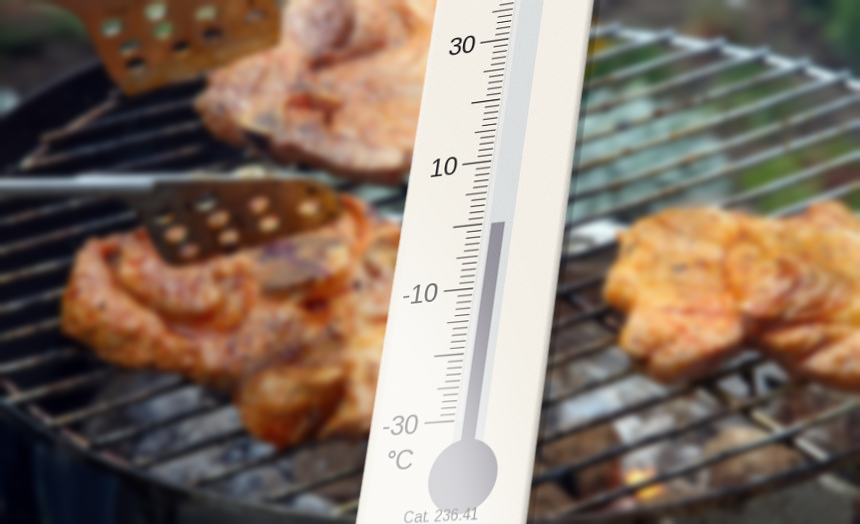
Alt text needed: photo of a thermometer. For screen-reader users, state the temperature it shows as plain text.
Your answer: 0 °C
